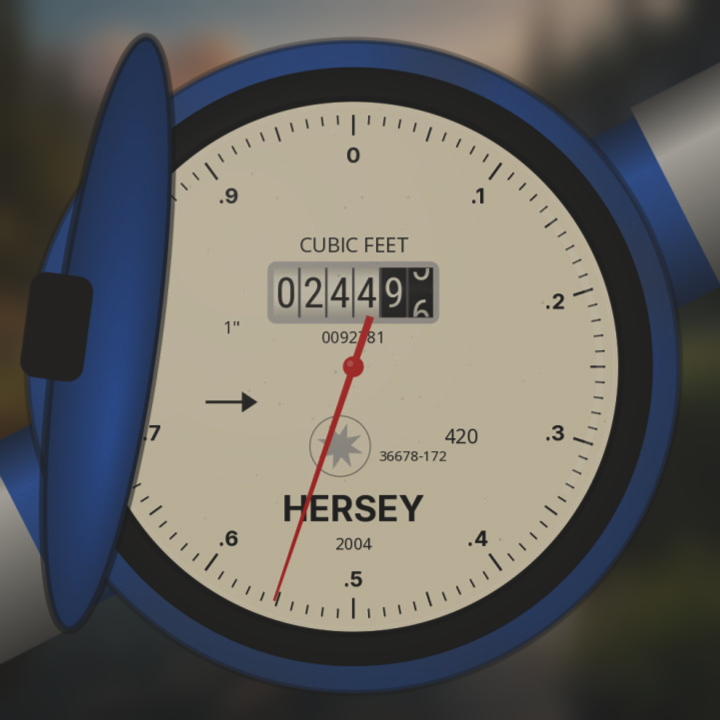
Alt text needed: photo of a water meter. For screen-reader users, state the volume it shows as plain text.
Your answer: 24495.55 ft³
